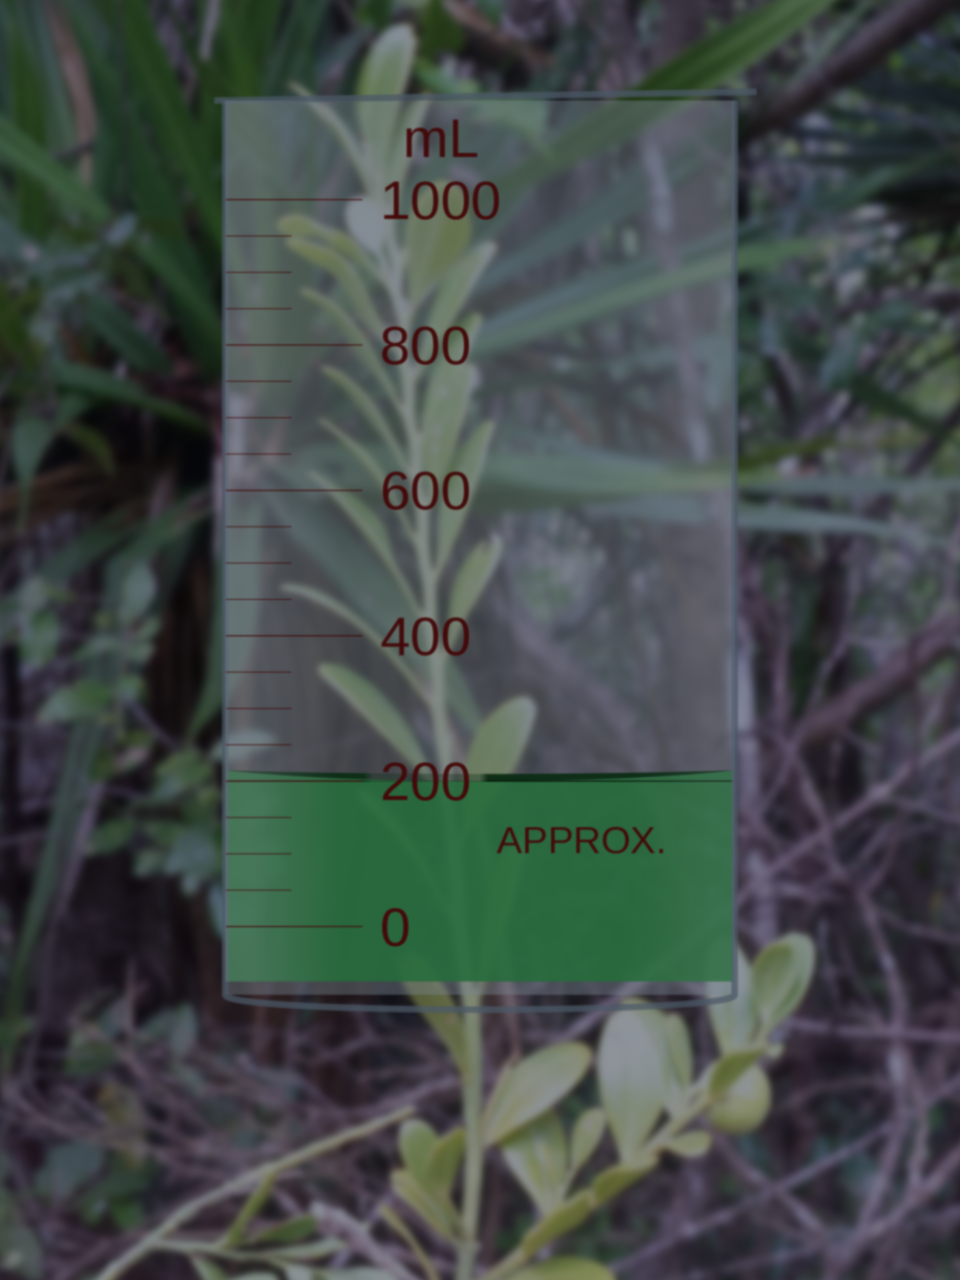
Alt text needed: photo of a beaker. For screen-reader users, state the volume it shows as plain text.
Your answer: 200 mL
